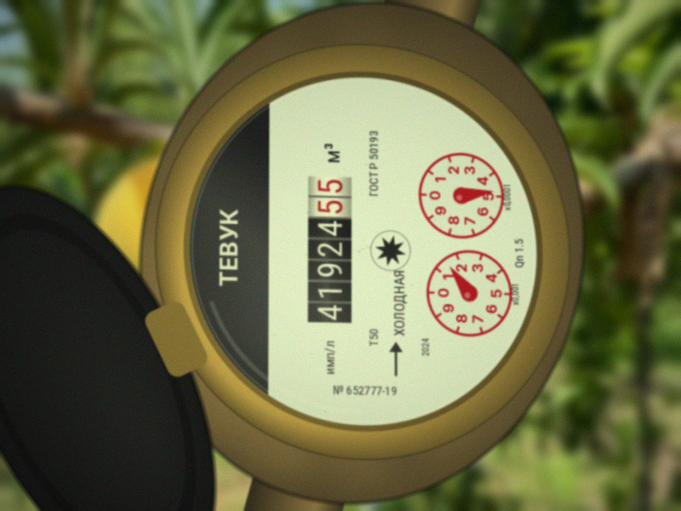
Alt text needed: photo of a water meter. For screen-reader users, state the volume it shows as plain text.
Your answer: 41924.5514 m³
